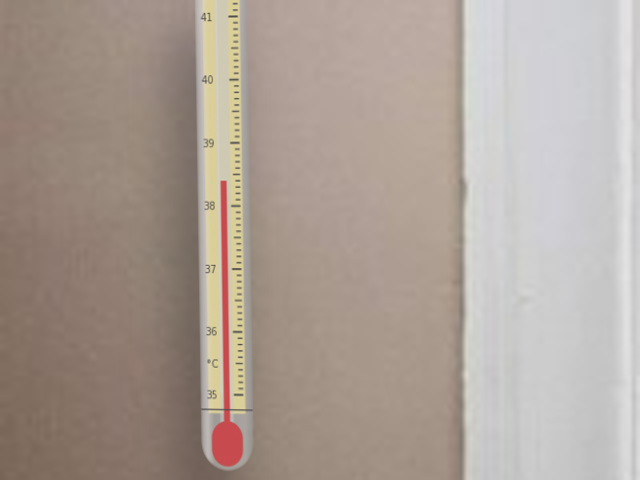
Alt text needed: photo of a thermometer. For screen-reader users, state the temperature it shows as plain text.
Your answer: 38.4 °C
